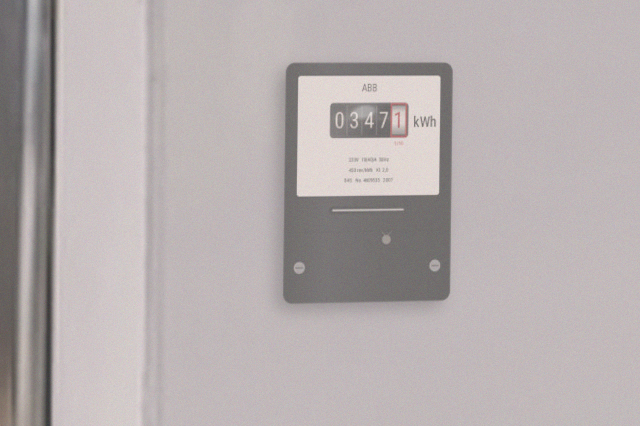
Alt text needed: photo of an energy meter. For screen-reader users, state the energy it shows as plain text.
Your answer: 347.1 kWh
